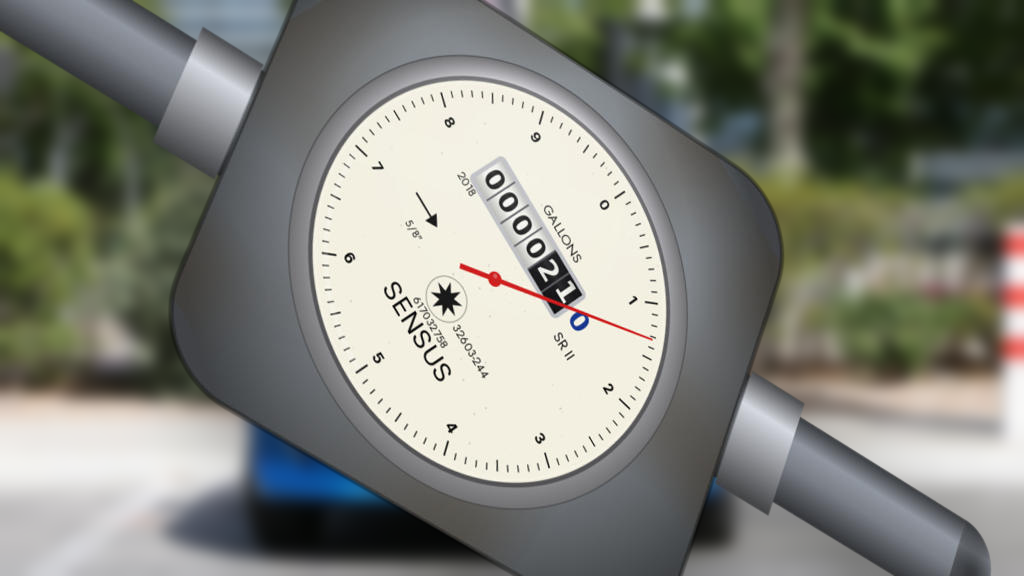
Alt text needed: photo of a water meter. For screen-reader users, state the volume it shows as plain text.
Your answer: 211.3 gal
